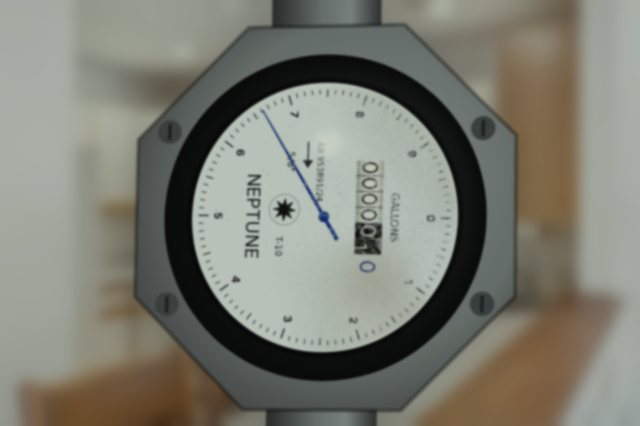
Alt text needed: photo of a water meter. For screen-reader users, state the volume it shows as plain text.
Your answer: 6.6 gal
